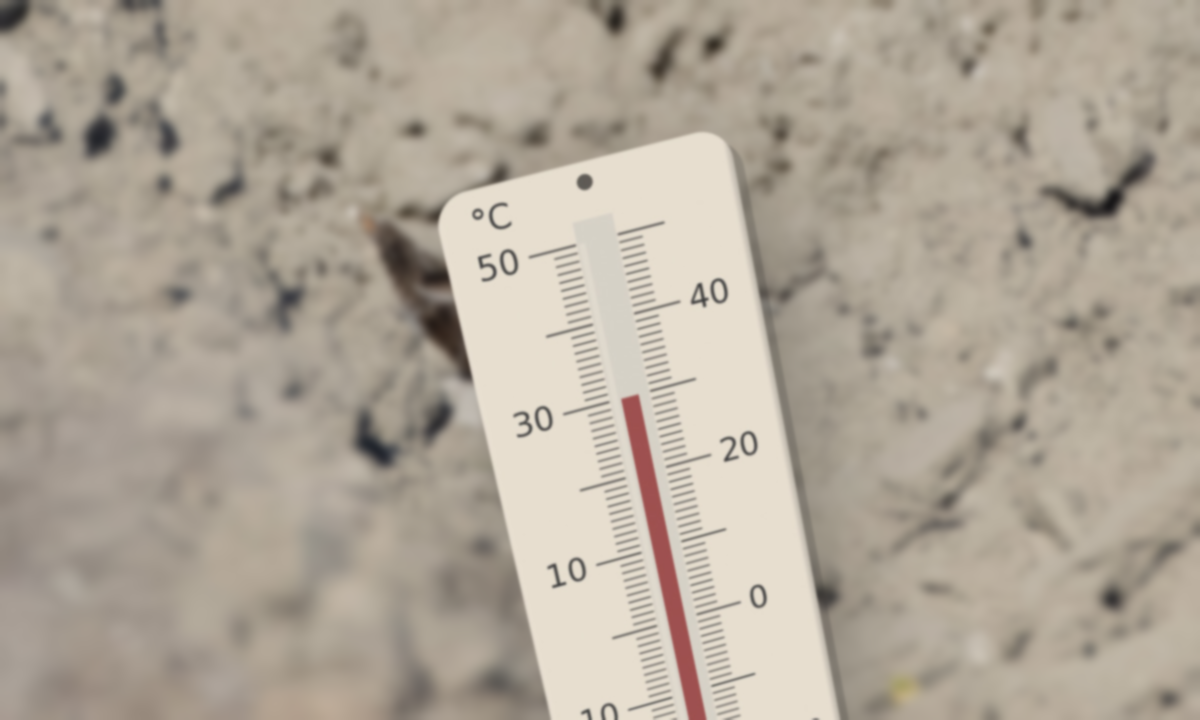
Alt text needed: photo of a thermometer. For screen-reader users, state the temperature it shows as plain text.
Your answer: 30 °C
